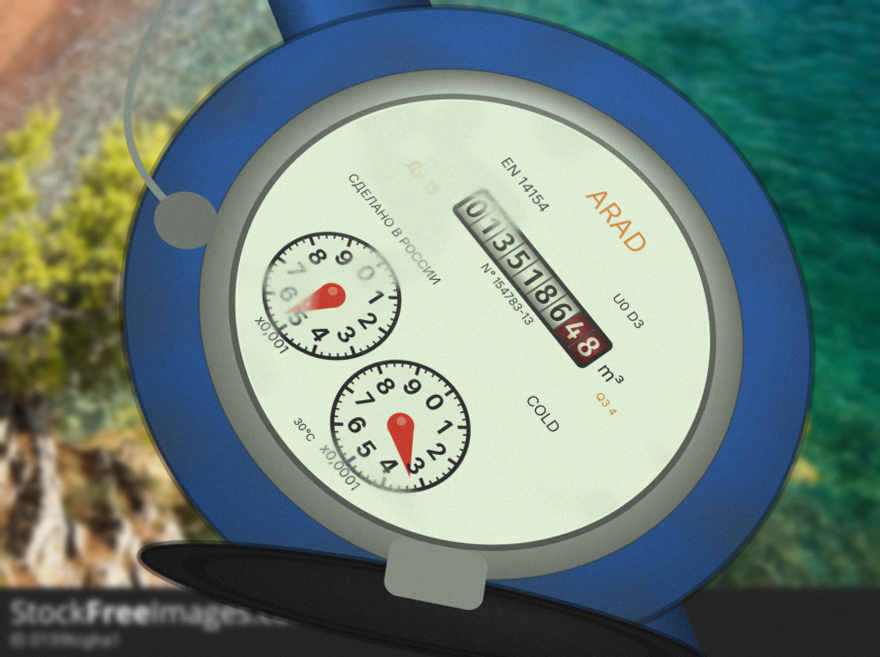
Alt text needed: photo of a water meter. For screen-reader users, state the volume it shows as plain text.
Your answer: 135186.4853 m³
